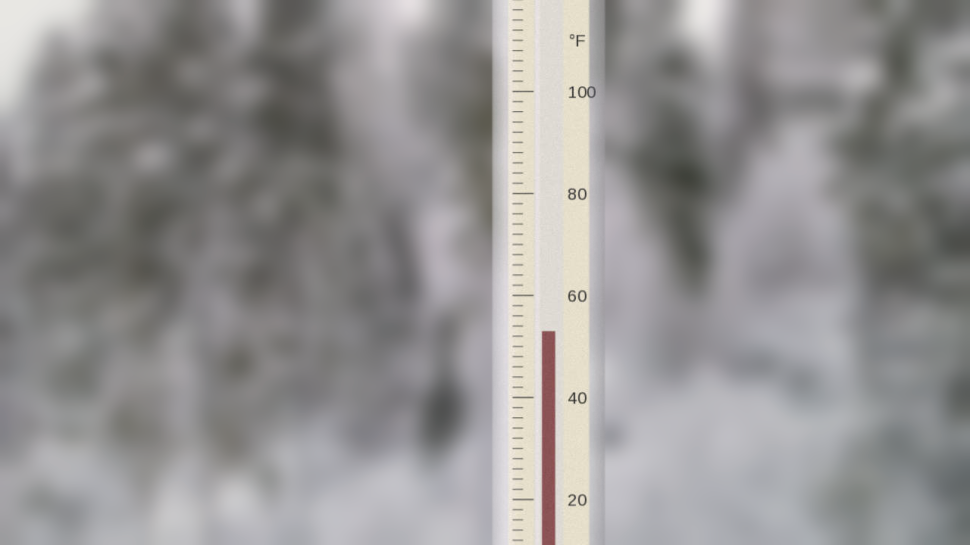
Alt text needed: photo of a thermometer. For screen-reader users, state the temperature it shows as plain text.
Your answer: 53 °F
